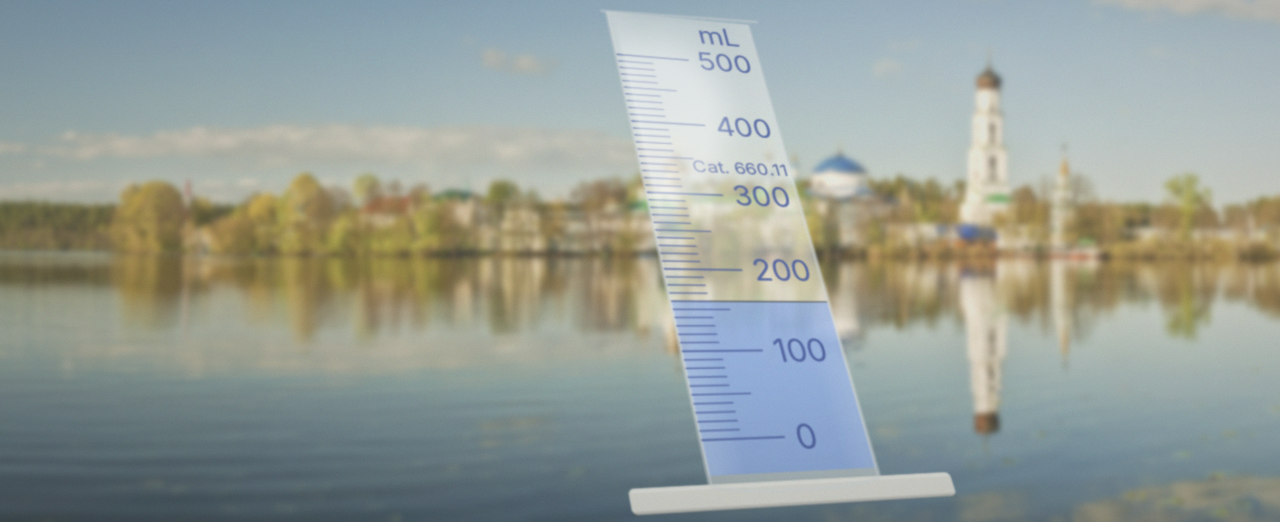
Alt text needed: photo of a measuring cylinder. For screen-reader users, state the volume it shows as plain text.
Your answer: 160 mL
